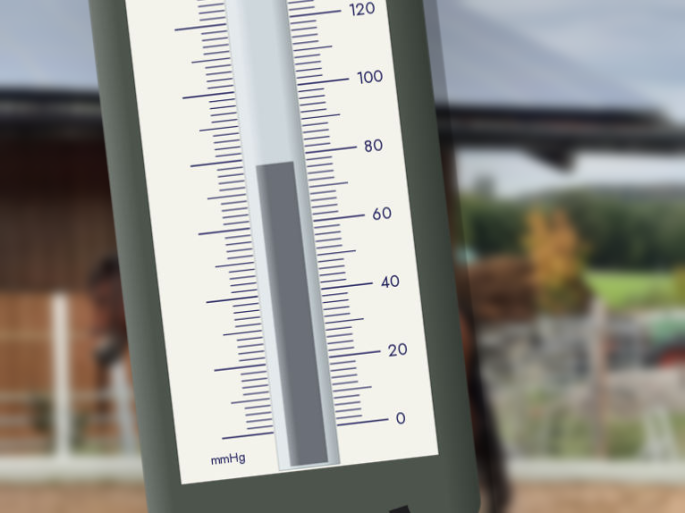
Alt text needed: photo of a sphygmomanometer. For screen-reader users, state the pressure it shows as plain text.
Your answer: 78 mmHg
